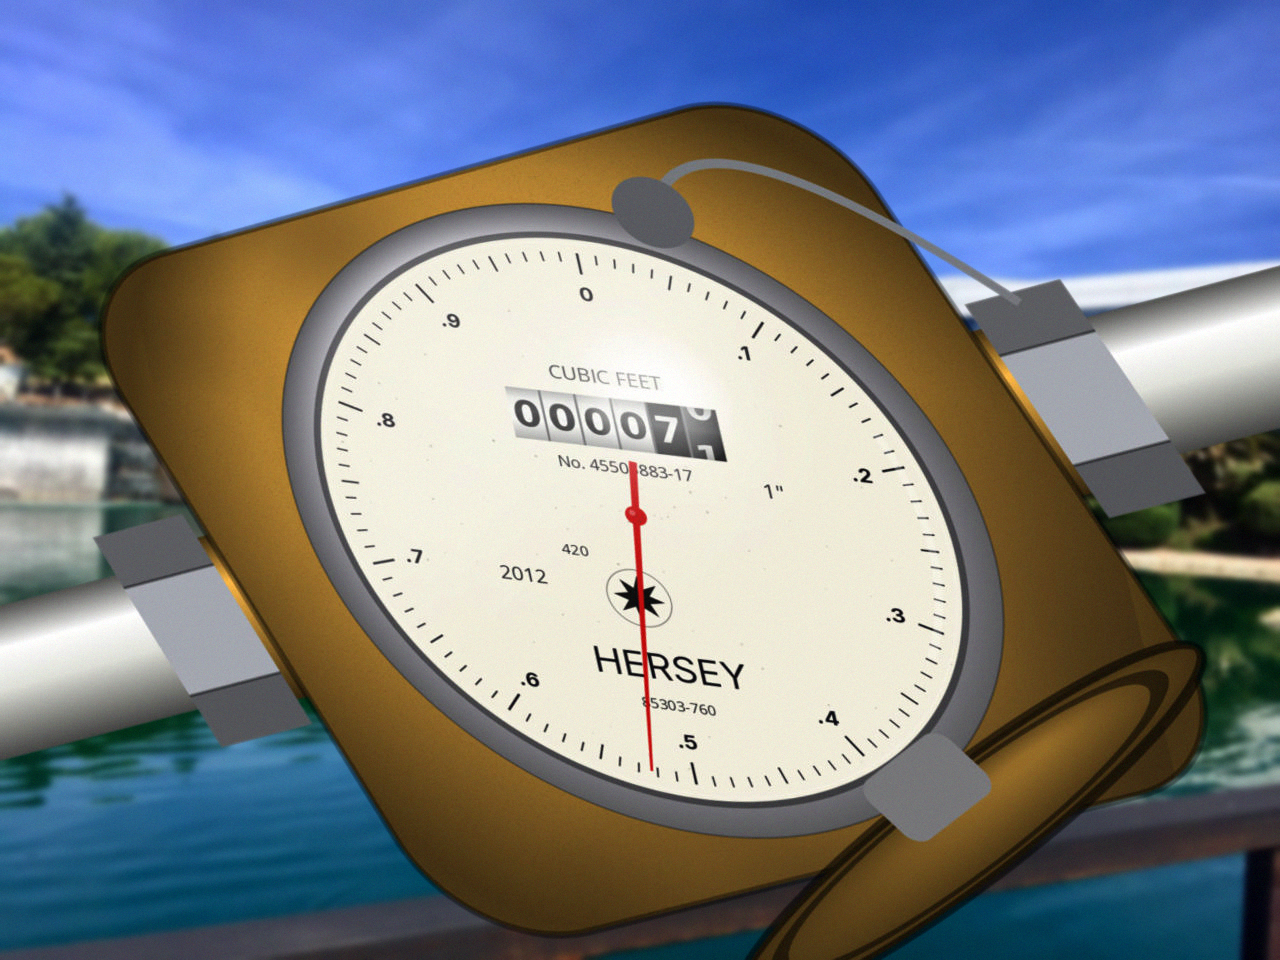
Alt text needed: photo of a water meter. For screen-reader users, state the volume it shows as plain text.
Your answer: 70.52 ft³
